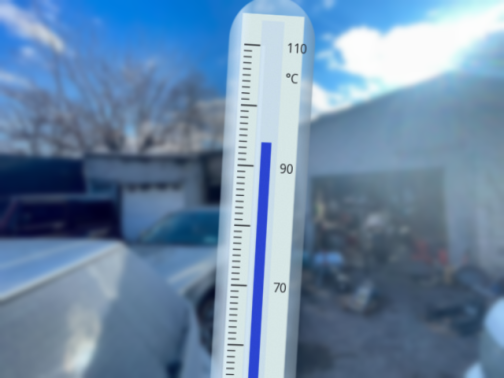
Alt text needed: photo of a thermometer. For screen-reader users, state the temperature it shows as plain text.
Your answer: 94 °C
